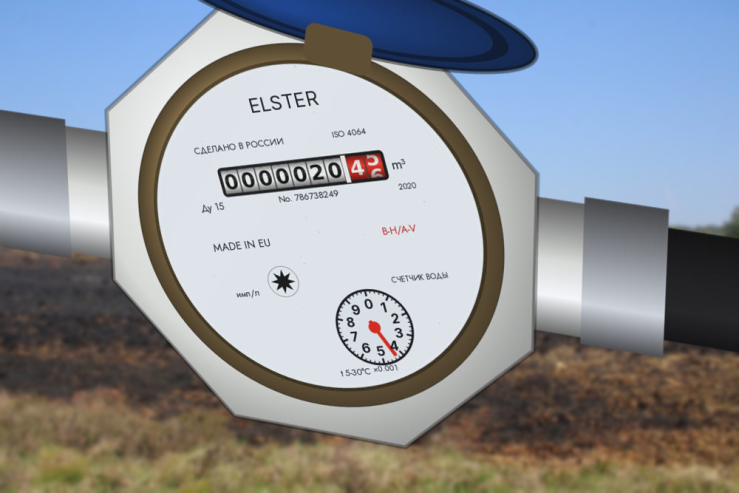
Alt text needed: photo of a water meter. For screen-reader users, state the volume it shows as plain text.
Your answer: 20.454 m³
